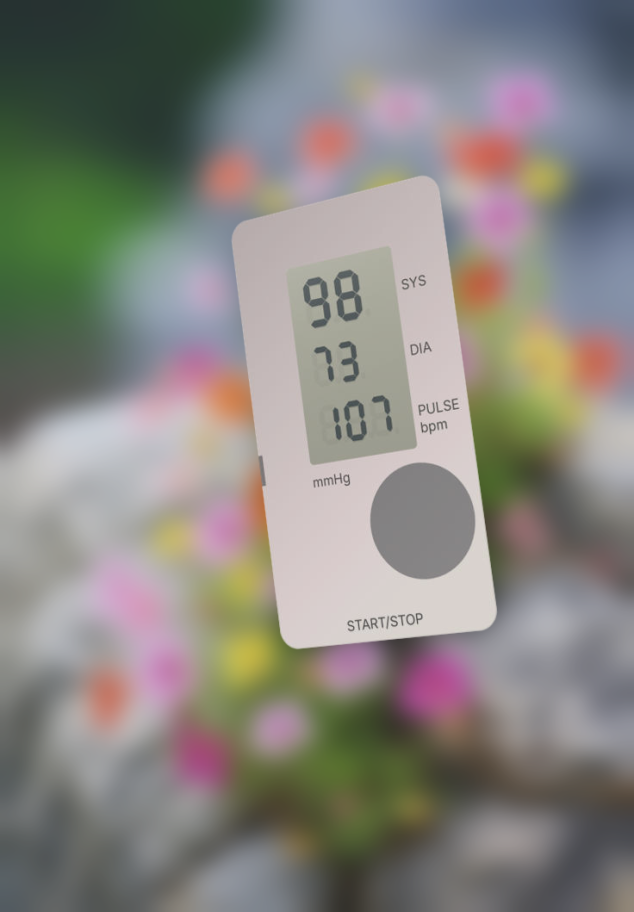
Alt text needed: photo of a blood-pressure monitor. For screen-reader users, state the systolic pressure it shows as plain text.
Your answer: 98 mmHg
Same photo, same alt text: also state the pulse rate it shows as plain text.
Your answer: 107 bpm
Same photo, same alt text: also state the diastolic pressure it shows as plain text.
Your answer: 73 mmHg
